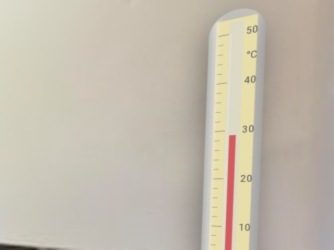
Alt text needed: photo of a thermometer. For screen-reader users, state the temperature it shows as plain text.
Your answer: 29 °C
